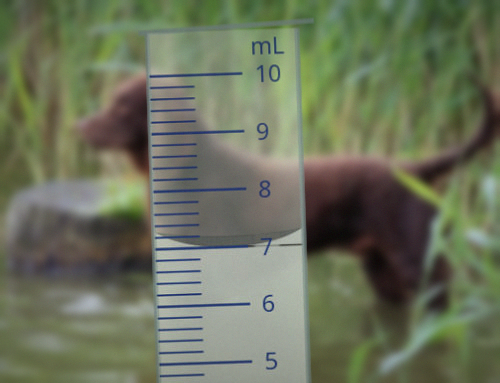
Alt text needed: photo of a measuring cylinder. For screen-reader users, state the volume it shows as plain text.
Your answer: 7 mL
